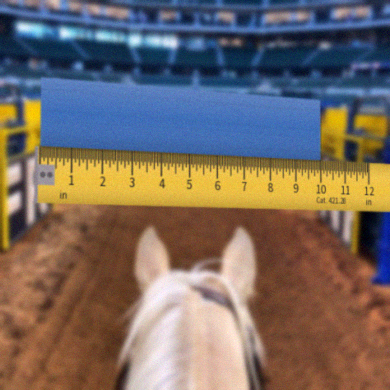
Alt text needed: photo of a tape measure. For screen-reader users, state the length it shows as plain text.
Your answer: 10 in
